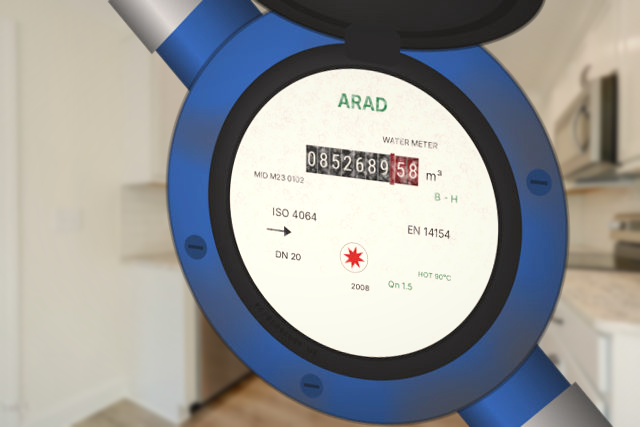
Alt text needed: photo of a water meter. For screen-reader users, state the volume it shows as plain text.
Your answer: 852689.58 m³
